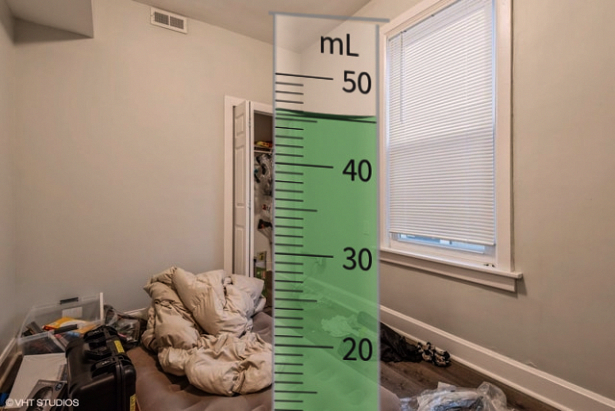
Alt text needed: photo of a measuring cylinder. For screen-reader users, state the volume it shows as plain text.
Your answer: 45.5 mL
